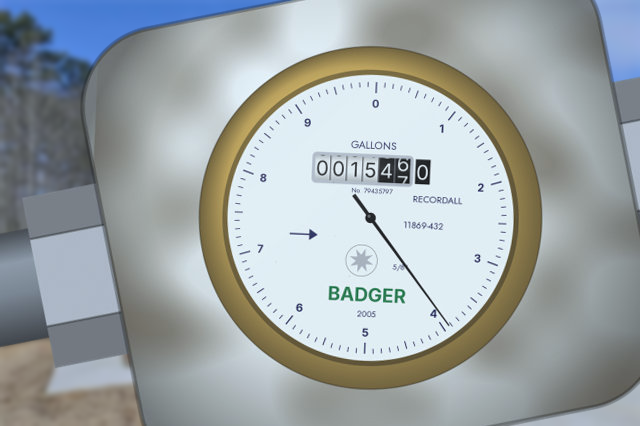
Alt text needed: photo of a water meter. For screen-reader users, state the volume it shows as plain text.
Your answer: 15463.9 gal
